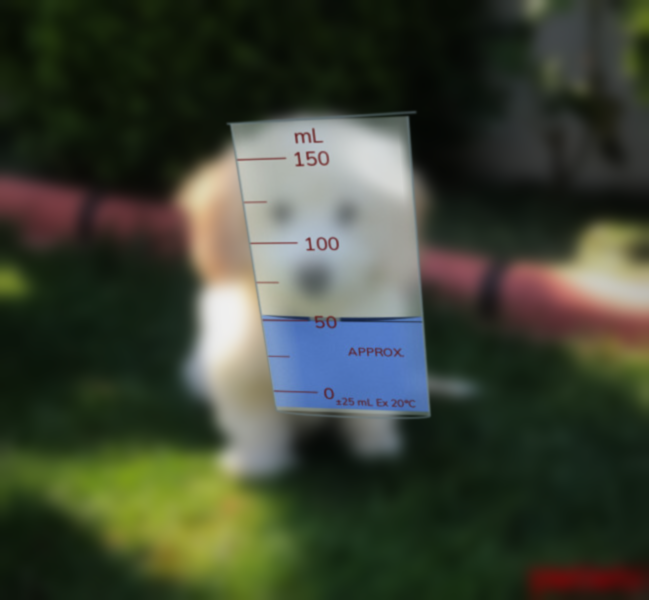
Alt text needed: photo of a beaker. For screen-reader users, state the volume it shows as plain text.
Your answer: 50 mL
